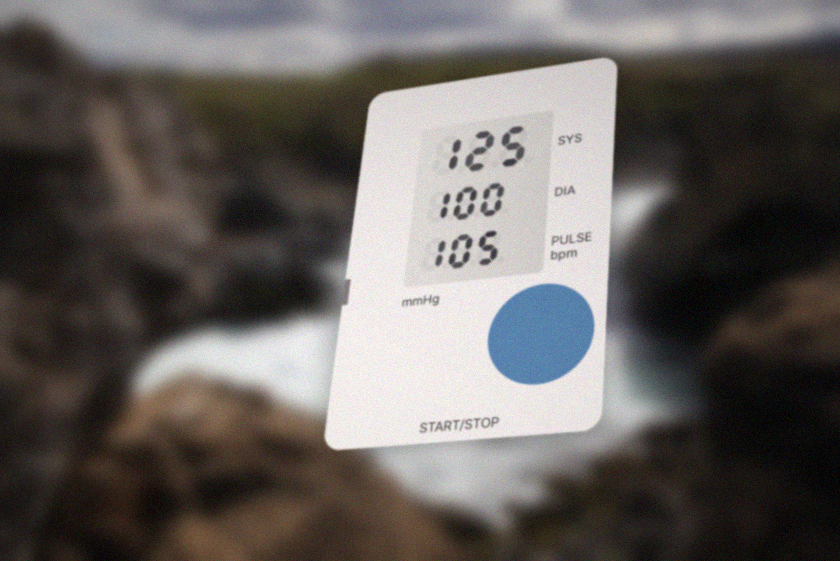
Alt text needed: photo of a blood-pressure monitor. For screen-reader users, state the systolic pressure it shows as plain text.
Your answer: 125 mmHg
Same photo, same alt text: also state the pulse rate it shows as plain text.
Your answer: 105 bpm
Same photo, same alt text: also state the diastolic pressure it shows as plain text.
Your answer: 100 mmHg
